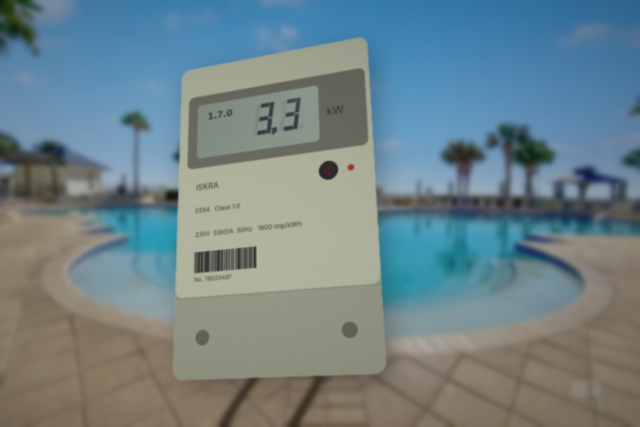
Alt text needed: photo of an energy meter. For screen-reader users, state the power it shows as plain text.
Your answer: 3.3 kW
